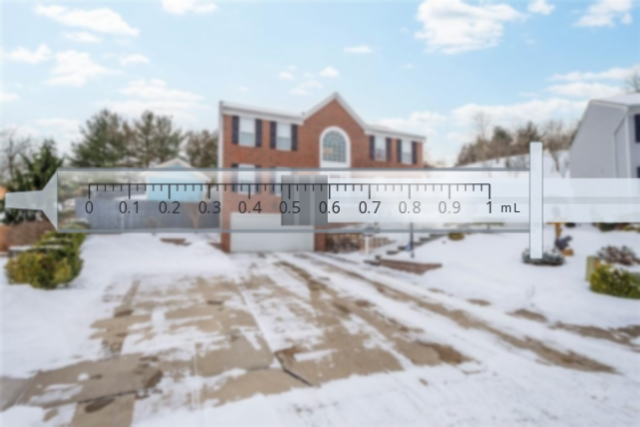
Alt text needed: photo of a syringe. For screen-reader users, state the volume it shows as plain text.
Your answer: 0.48 mL
